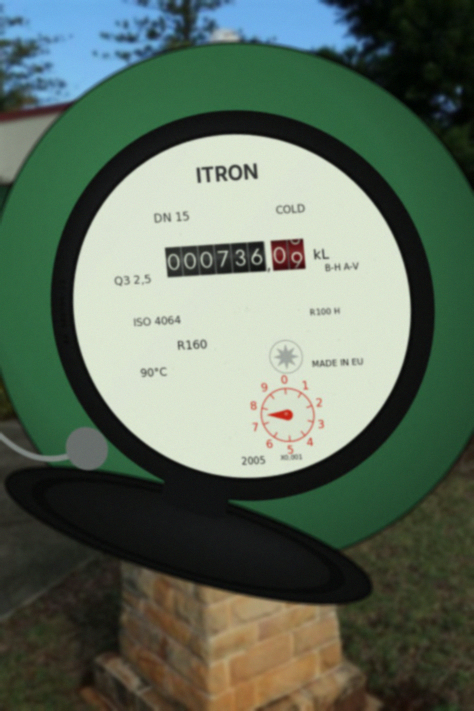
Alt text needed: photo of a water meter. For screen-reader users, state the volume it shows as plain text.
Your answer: 736.087 kL
